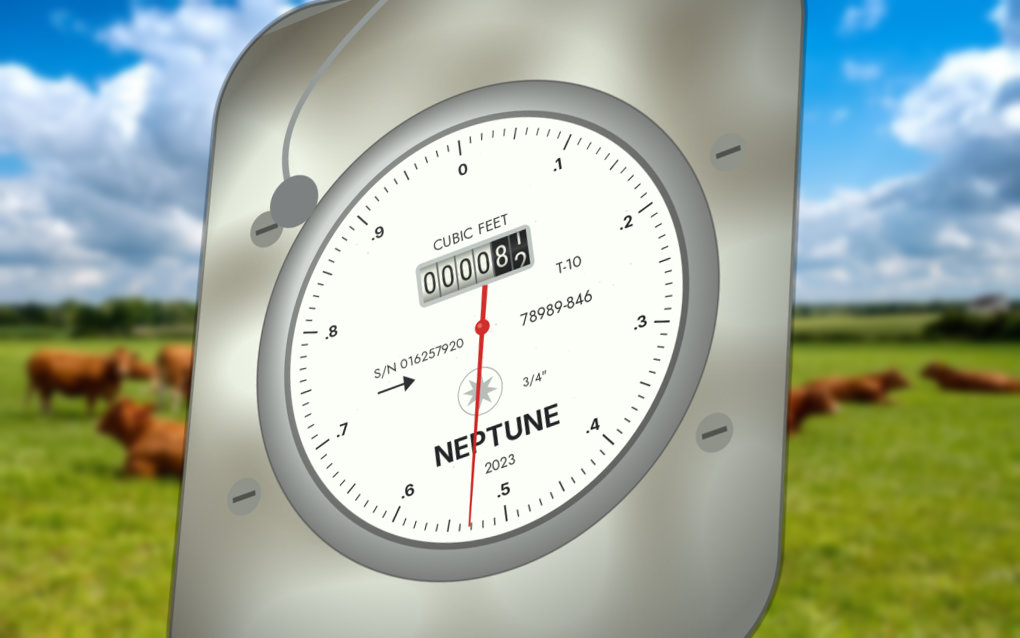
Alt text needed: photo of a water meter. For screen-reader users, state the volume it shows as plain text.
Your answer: 81.53 ft³
